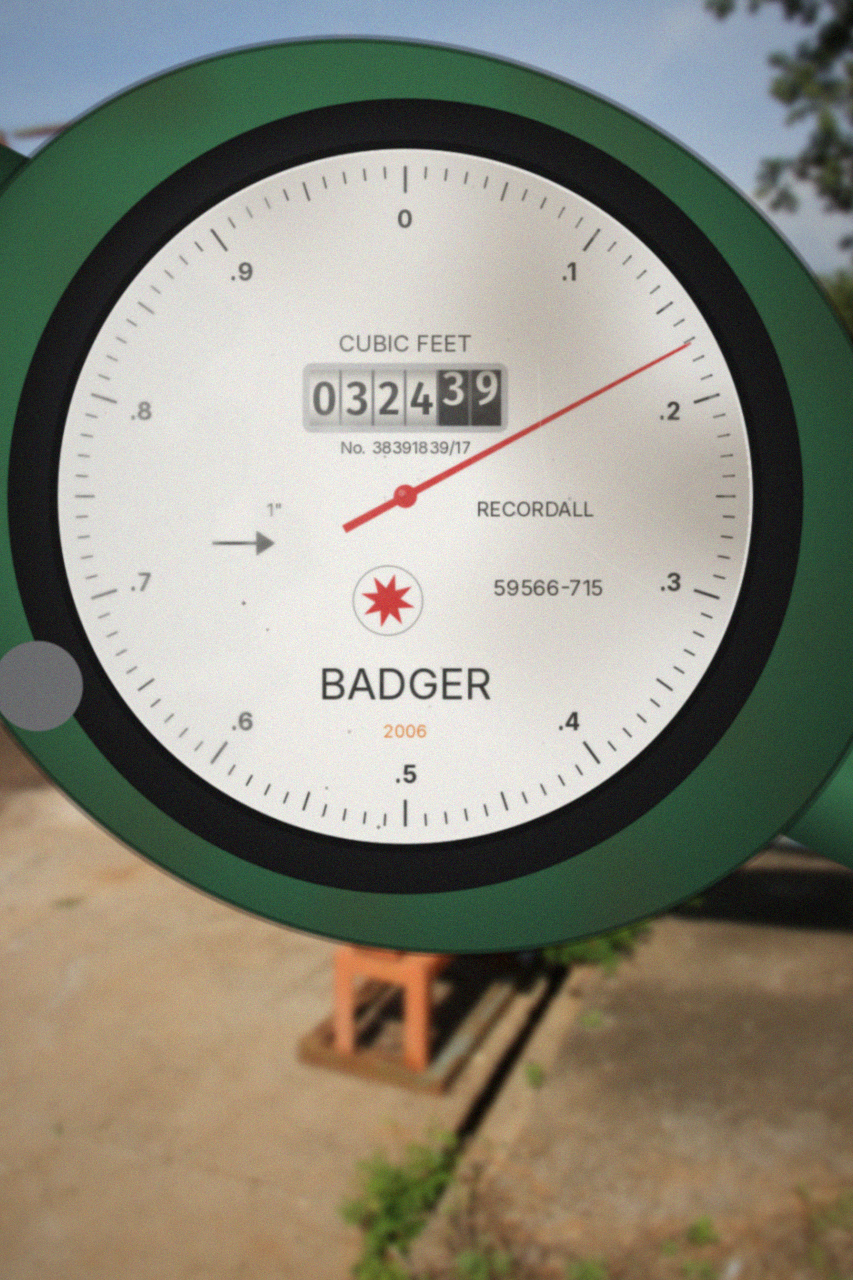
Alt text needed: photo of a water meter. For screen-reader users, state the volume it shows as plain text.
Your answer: 32439.17 ft³
